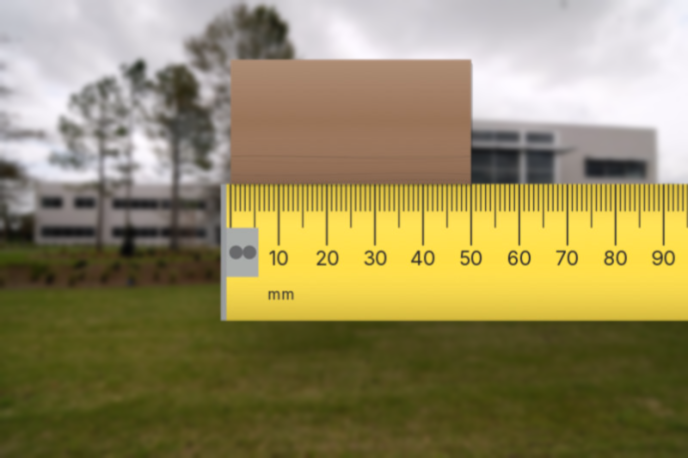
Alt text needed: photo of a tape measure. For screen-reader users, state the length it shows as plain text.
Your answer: 50 mm
